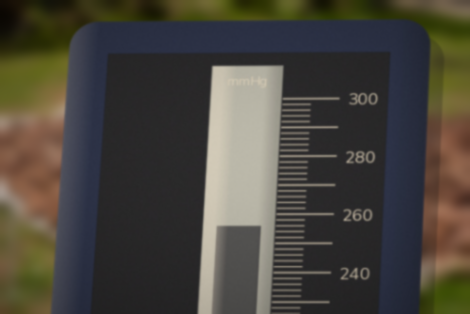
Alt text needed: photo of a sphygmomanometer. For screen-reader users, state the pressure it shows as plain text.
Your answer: 256 mmHg
